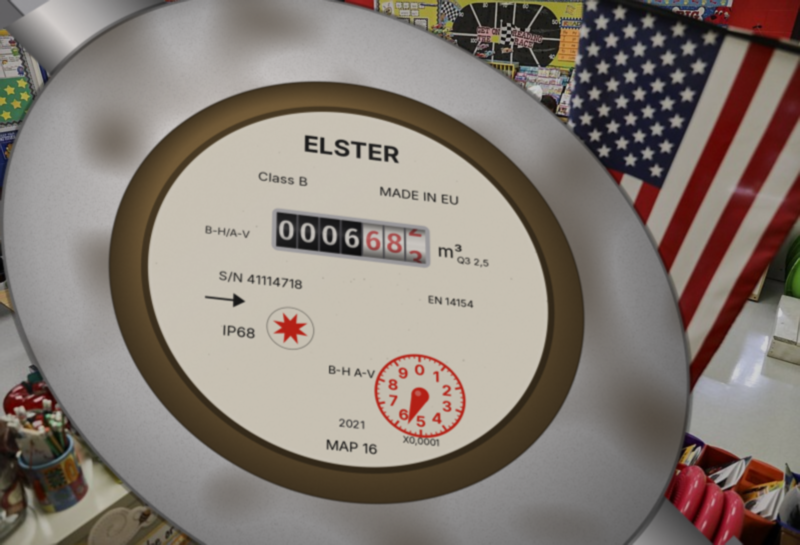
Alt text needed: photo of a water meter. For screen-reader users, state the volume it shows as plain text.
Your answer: 6.6825 m³
